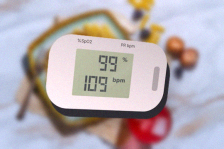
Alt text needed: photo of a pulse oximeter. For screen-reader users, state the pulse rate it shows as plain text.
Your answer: 109 bpm
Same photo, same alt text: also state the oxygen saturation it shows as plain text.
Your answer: 99 %
